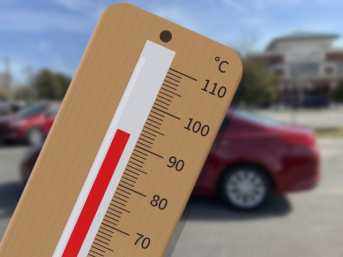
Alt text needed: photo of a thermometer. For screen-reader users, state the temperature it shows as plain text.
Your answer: 92 °C
